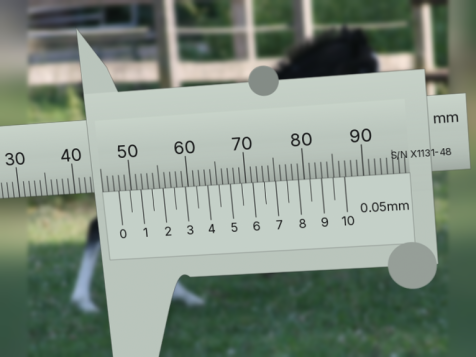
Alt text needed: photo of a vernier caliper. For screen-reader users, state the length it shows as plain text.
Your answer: 47.8 mm
